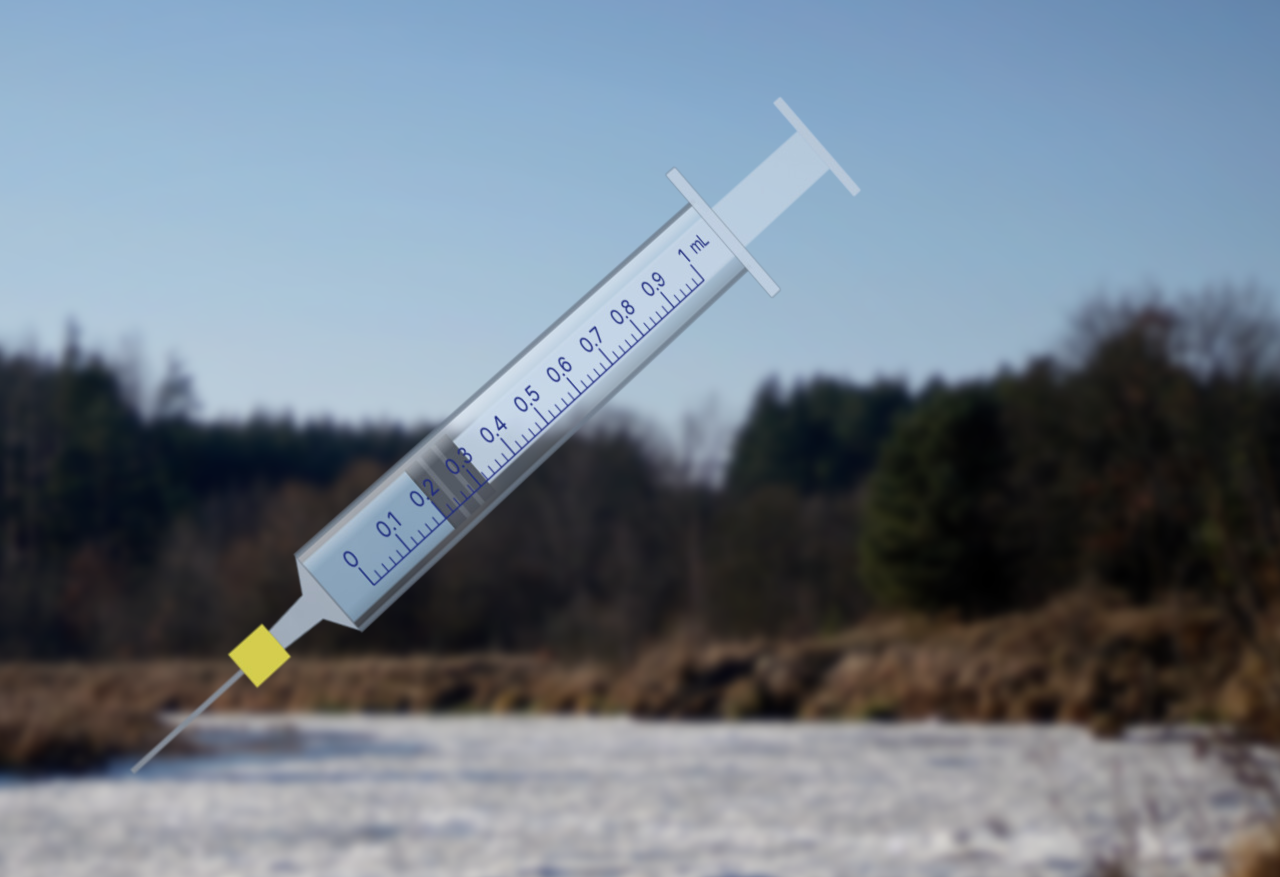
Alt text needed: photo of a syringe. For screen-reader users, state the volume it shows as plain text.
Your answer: 0.2 mL
